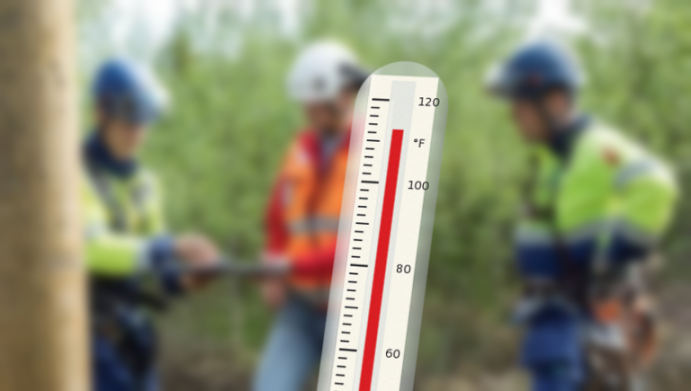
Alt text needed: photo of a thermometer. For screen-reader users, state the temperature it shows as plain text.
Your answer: 113 °F
